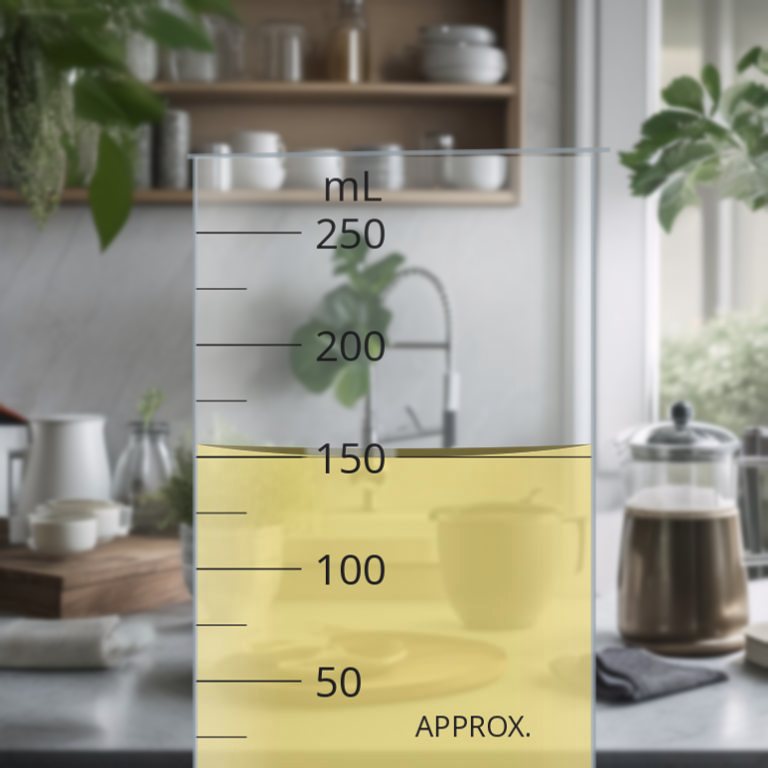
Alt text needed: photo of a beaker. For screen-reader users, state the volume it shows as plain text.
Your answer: 150 mL
